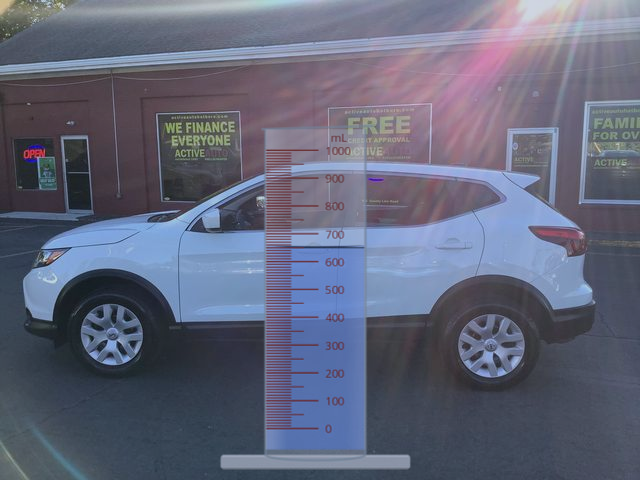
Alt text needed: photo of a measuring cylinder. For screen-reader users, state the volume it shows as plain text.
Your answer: 650 mL
